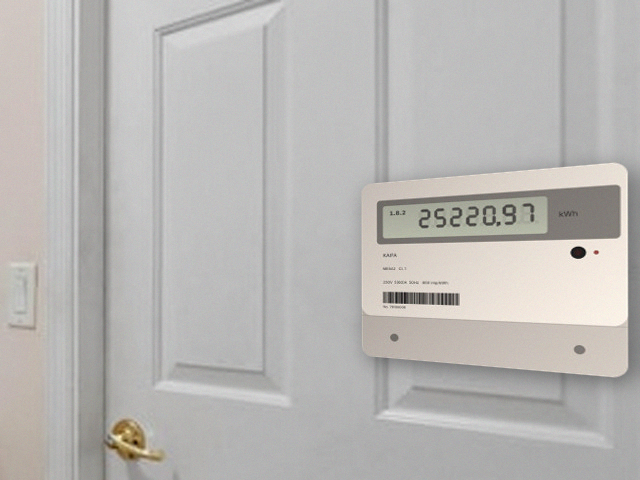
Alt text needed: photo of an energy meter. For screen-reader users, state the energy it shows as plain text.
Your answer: 25220.97 kWh
